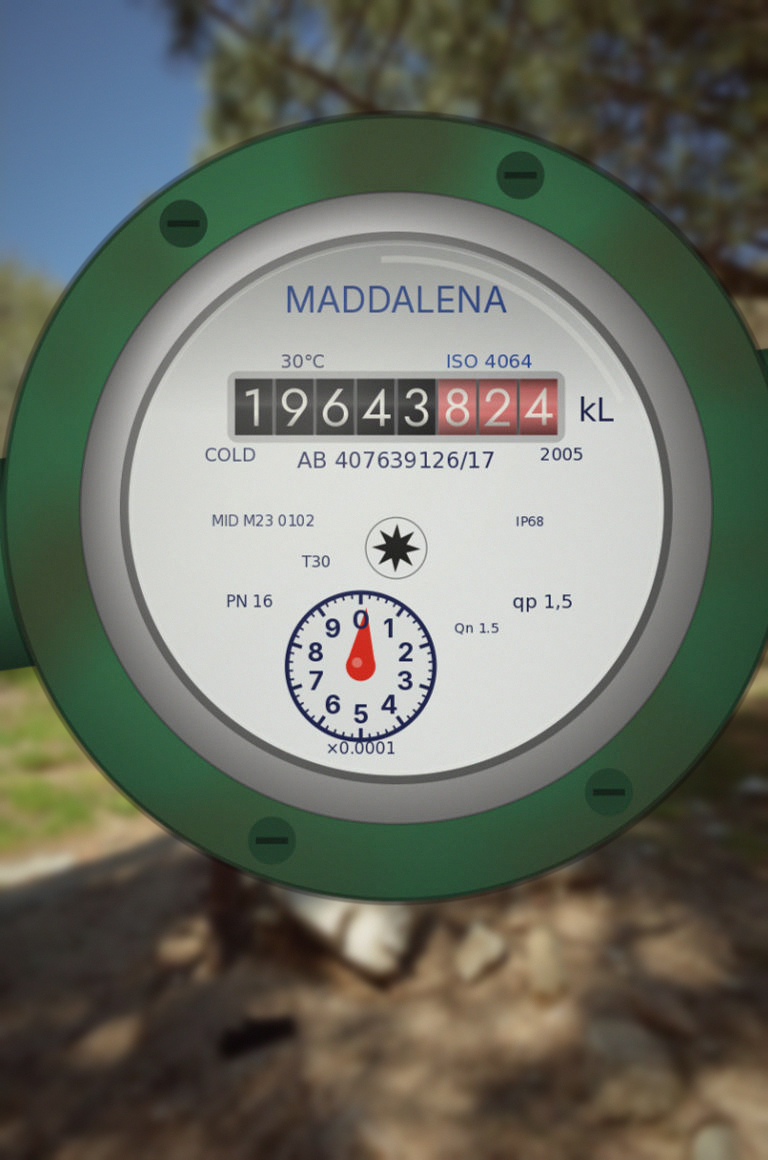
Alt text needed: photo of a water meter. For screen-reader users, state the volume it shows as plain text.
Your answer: 19643.8240 kL
